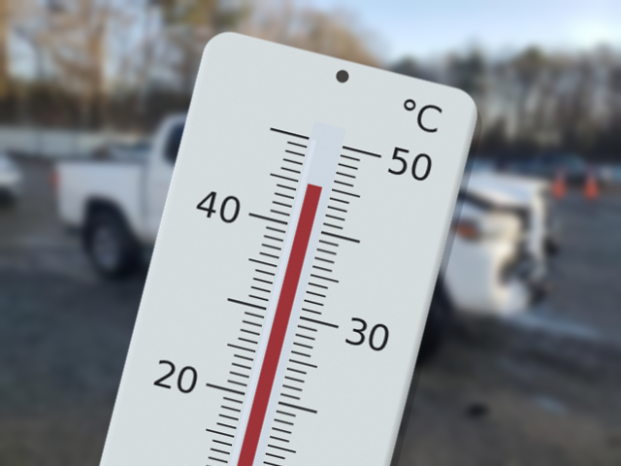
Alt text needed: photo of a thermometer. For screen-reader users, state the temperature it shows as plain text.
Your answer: 45 °C
